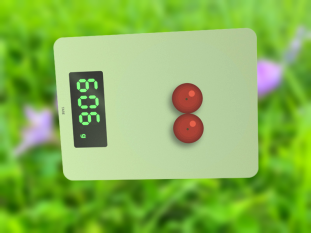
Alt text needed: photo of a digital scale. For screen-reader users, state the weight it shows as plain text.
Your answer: 606 g
